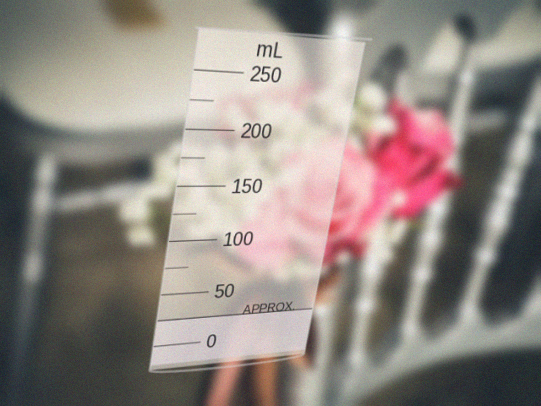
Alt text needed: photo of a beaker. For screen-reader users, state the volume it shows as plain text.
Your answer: 25 mL
